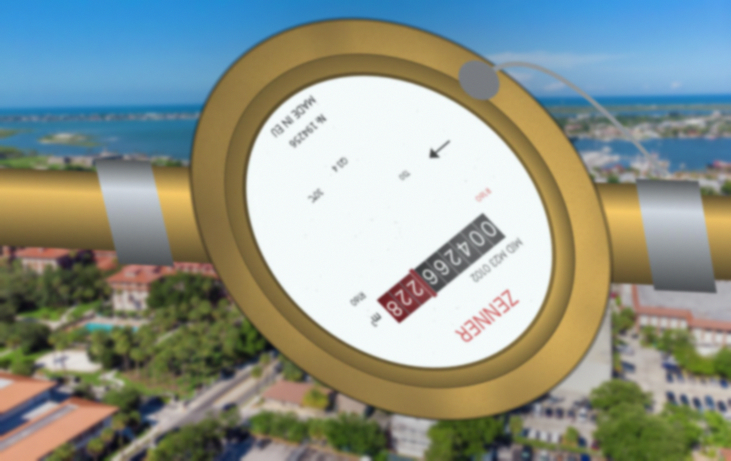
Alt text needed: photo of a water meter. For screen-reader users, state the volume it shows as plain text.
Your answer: 4266.228 m³
